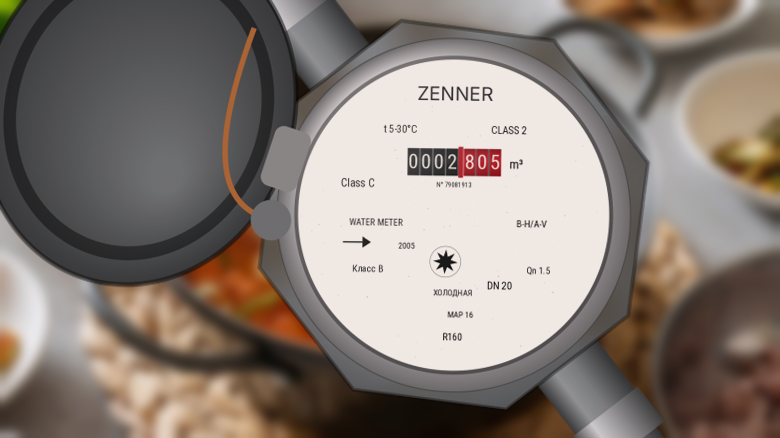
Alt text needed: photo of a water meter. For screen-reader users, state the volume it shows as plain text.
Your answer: 2.805 m³
